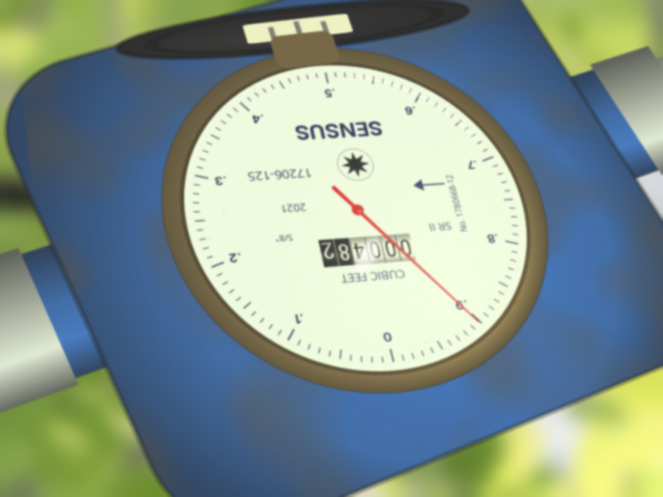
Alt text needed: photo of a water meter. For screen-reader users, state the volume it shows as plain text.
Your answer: 481.90 ft³
